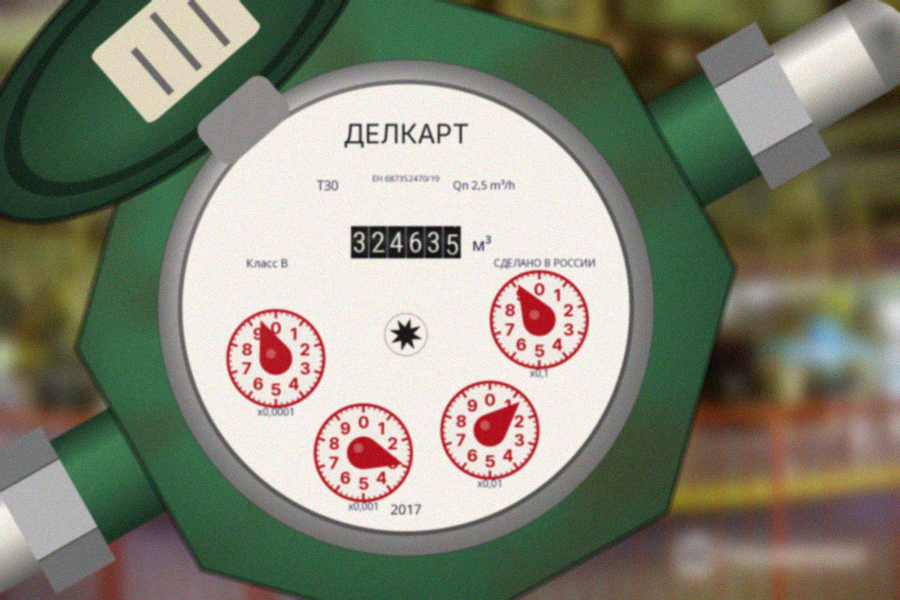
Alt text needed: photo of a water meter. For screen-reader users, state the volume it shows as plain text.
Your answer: 324634.9129 m³
